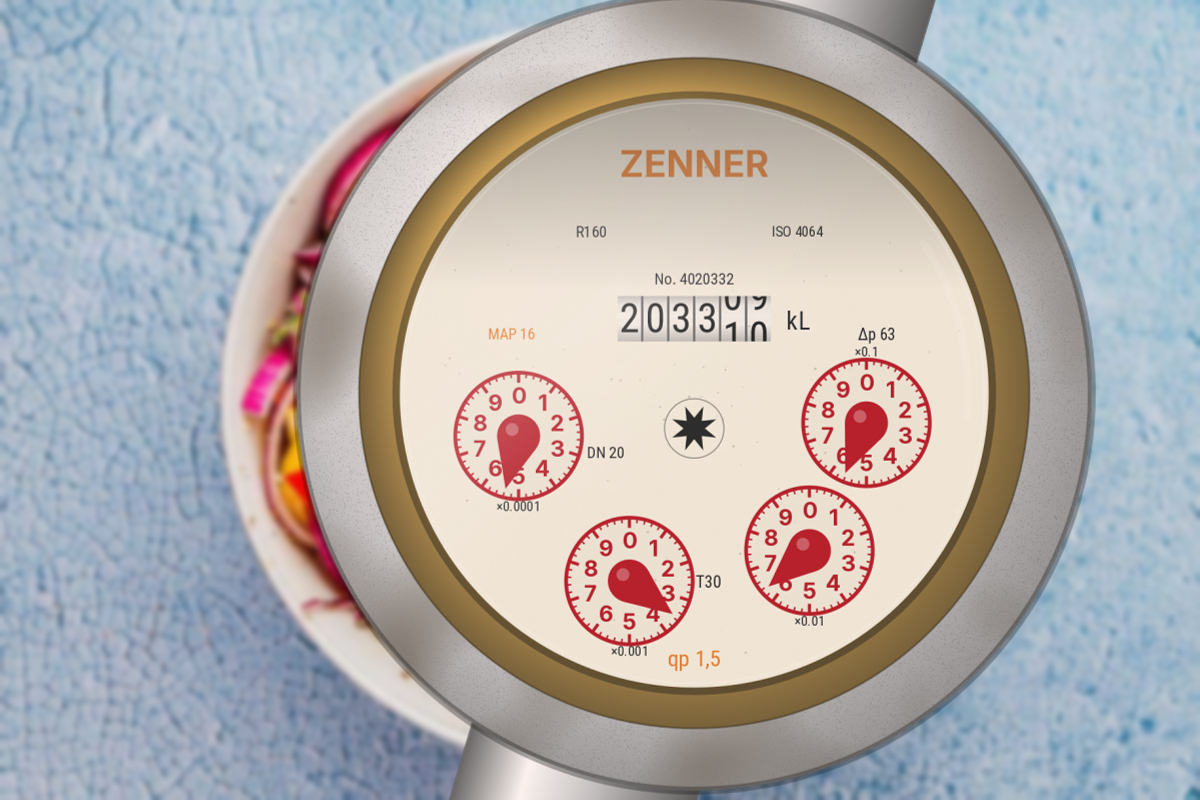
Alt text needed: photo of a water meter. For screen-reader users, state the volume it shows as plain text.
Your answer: 203309.5635 kL
